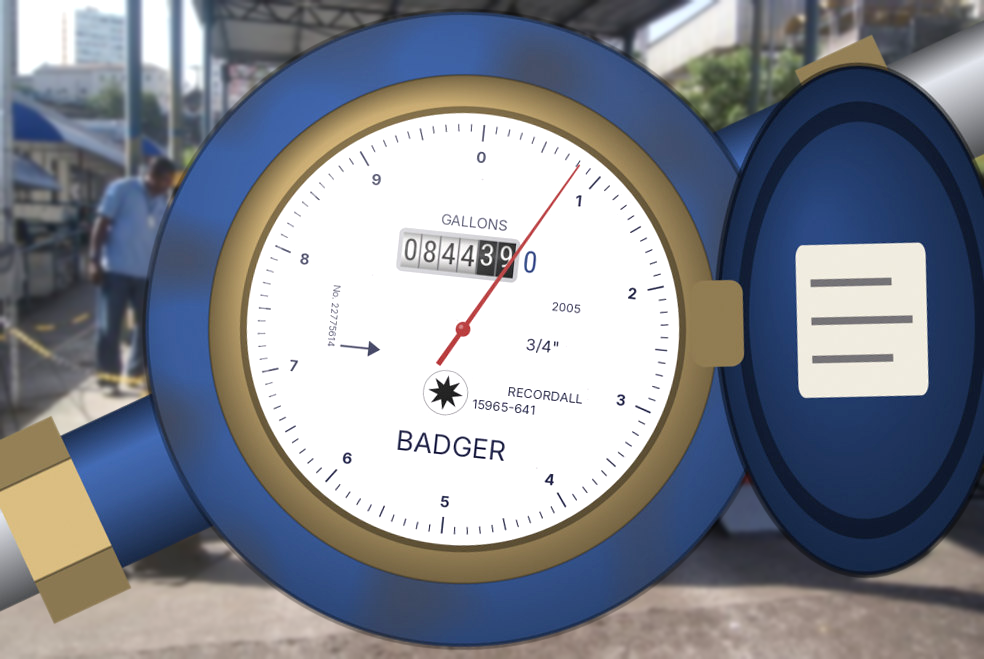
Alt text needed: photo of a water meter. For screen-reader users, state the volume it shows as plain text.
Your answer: 844390.8 gal
